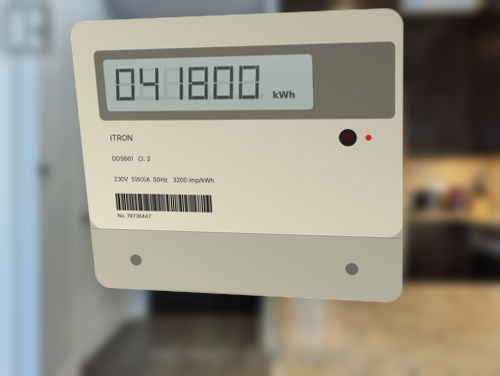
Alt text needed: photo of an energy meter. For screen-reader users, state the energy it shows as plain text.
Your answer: 41800 kWh
